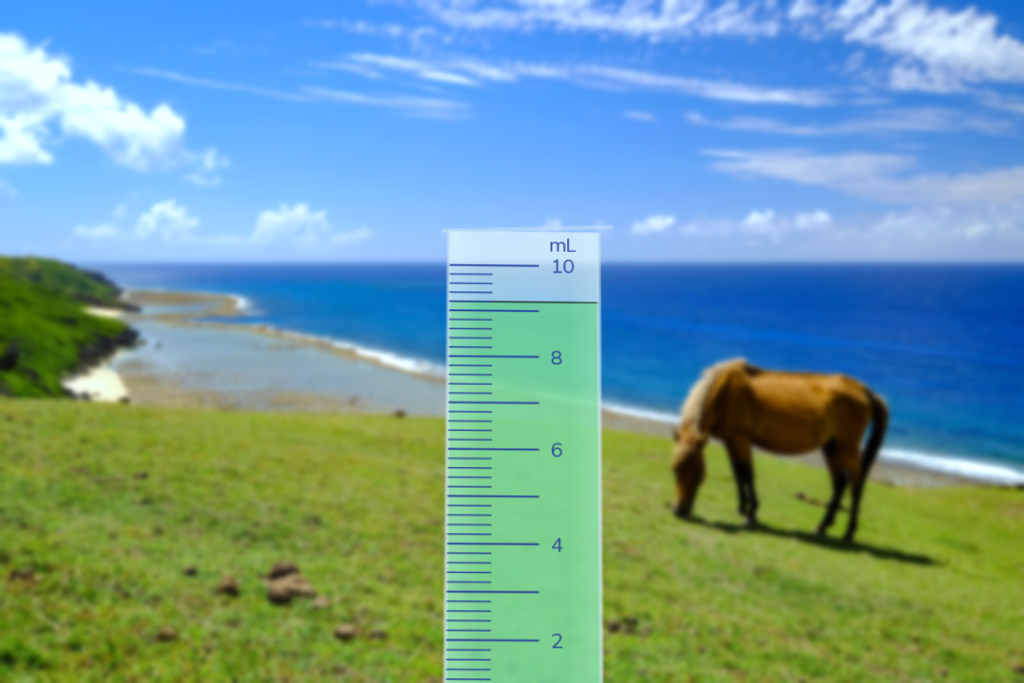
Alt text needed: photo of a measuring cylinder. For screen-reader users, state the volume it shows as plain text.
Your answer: 9.2 mL
